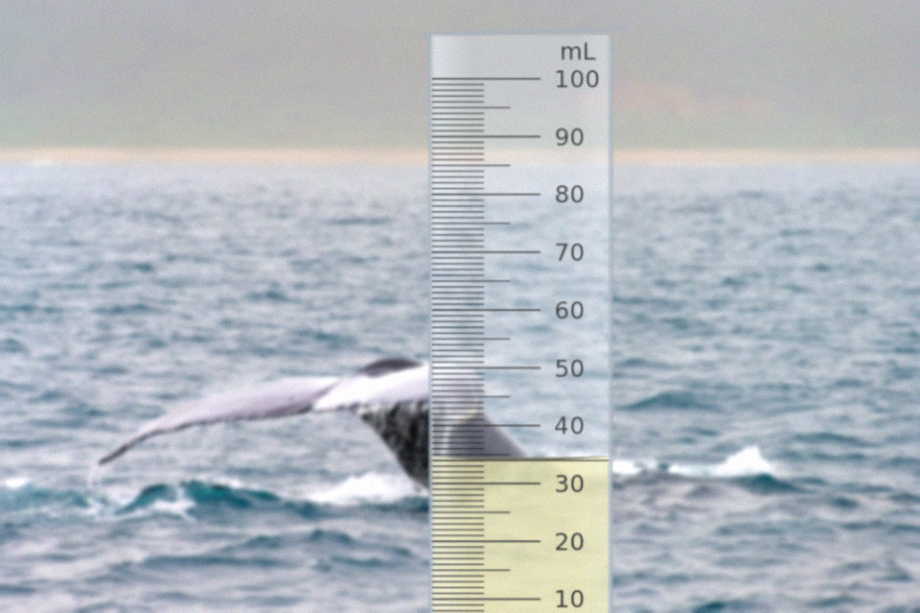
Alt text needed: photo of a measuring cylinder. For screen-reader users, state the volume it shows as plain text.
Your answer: 34 mL
